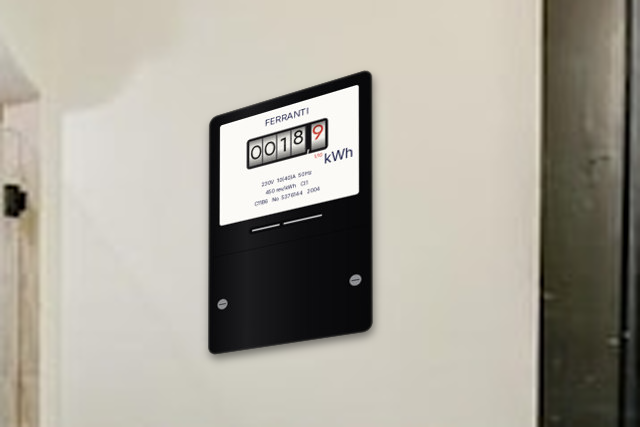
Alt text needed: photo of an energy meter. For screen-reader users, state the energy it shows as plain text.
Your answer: 18.9 kWh
